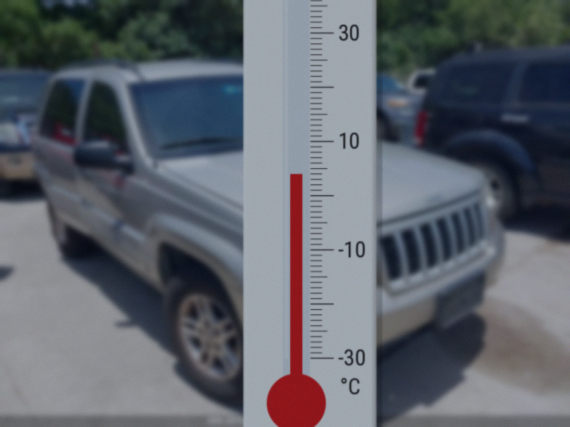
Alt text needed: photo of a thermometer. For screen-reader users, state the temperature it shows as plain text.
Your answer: 4 °C
